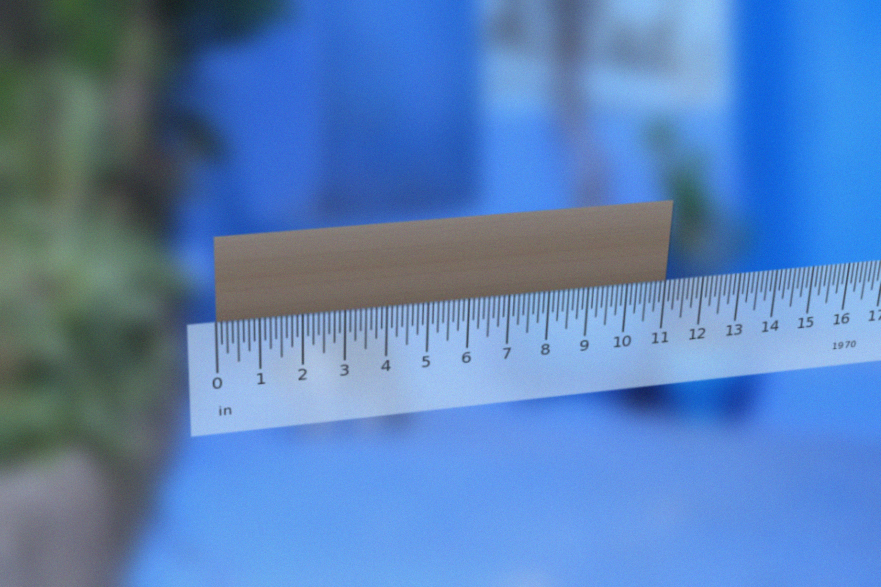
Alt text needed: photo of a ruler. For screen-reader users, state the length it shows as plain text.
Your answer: 11 in
